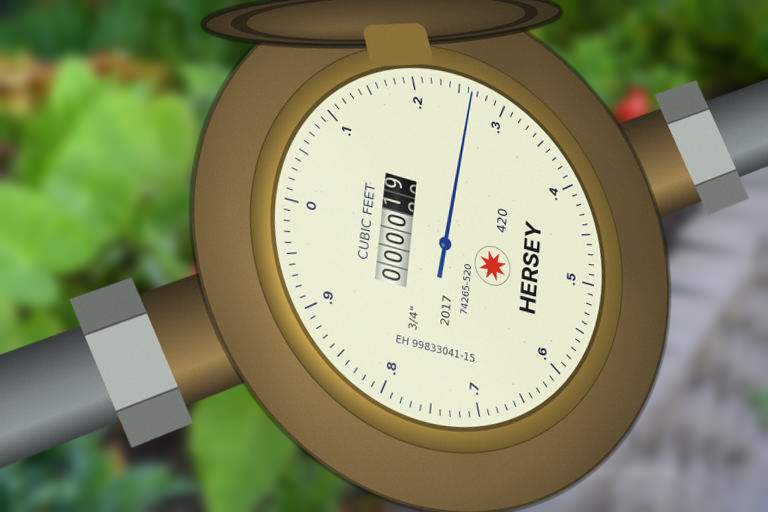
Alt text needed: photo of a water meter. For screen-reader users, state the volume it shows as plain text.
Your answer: 19.26 ft³
